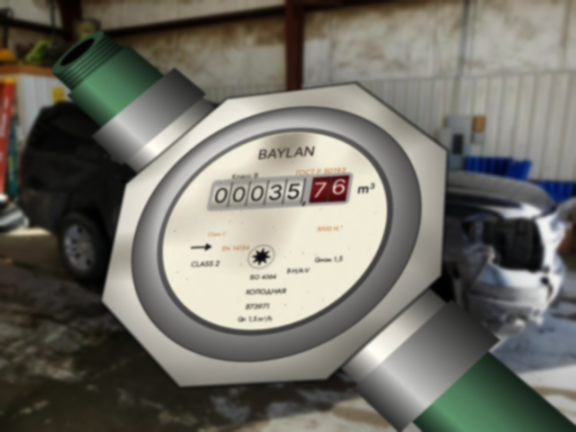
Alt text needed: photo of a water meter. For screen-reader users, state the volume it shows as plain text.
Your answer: 35.76 m³
